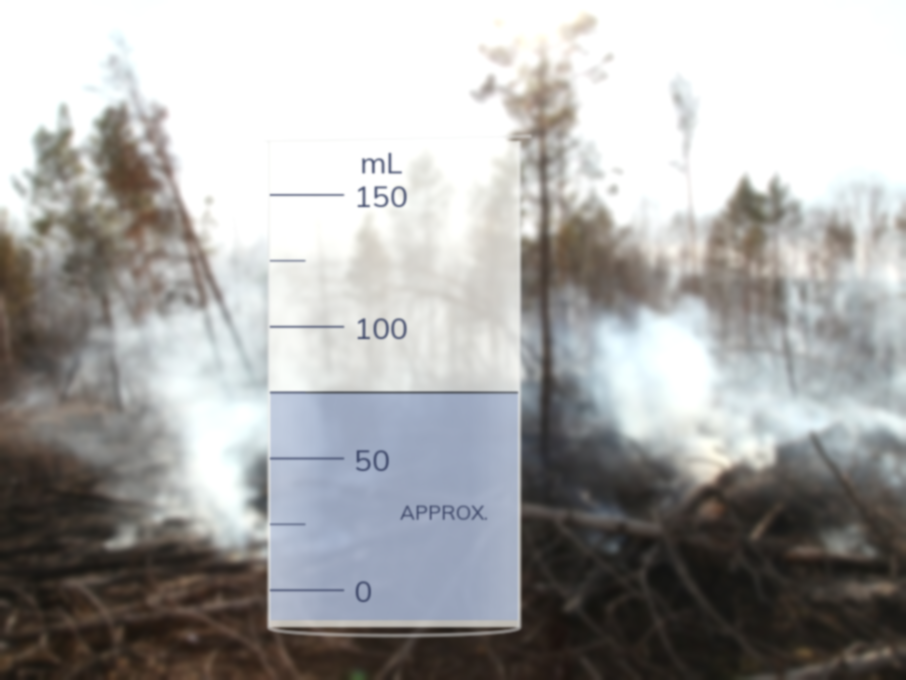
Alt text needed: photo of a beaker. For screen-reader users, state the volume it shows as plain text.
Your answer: 75 mL
